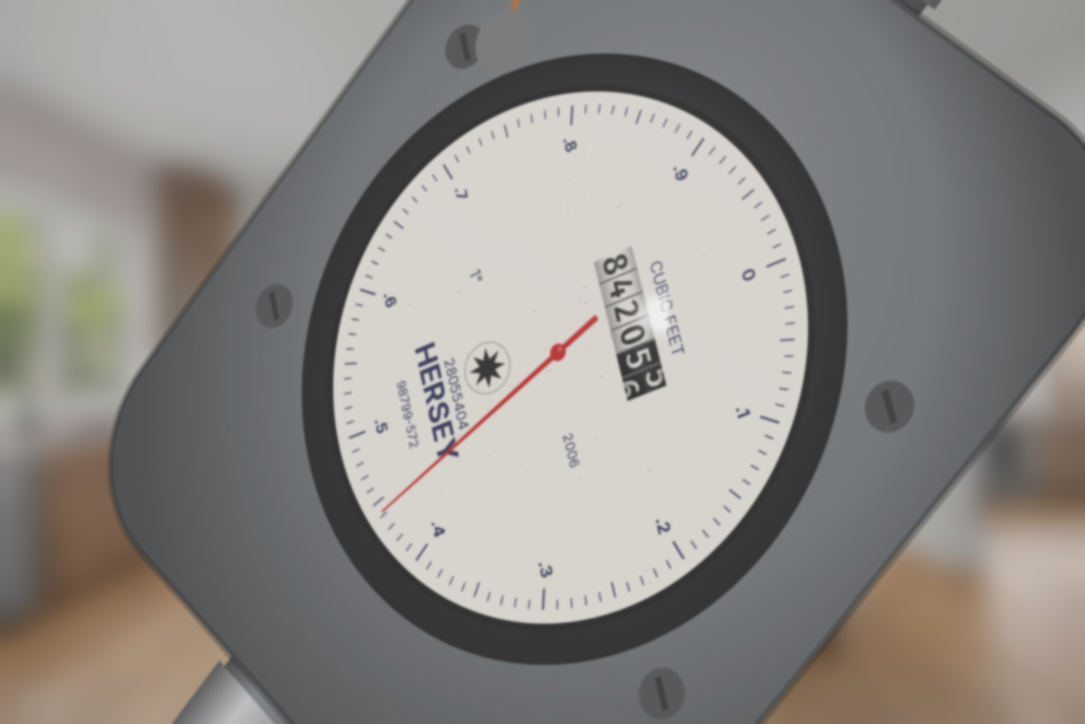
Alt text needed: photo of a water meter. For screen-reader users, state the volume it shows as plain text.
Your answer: 842055.44 ft³
